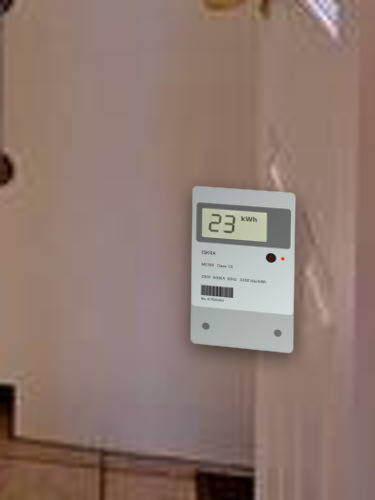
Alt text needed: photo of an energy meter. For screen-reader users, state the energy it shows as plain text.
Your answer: 23 kWh
